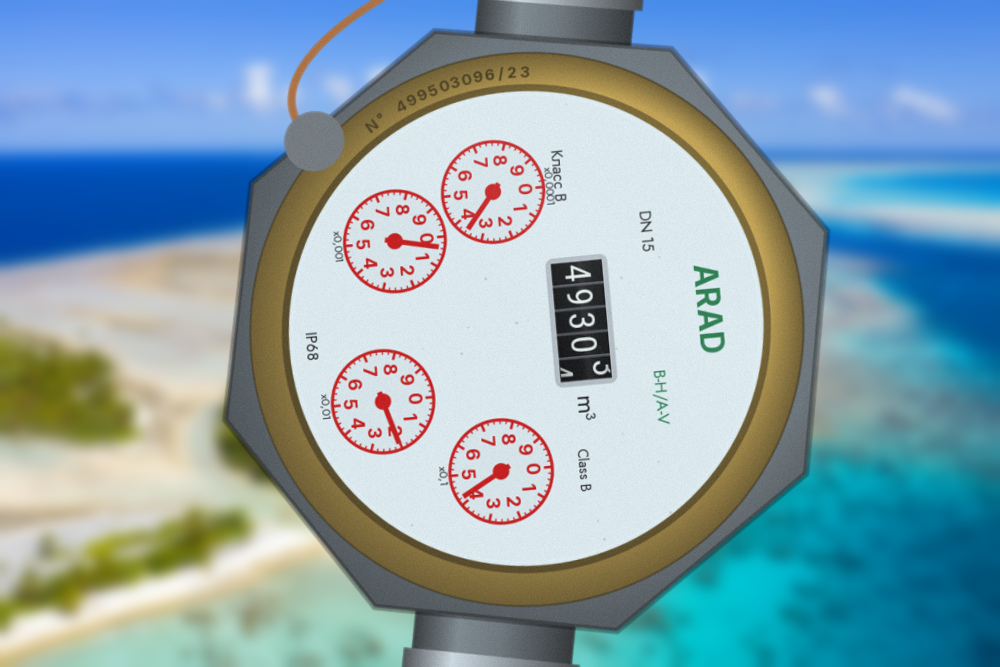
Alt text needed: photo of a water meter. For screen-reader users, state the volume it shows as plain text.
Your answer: 49303.4203 m³
